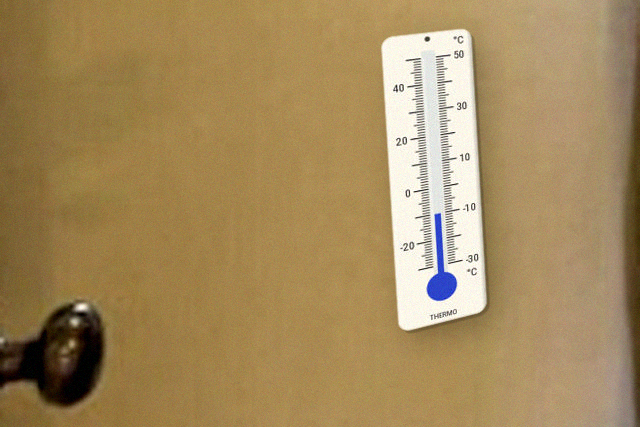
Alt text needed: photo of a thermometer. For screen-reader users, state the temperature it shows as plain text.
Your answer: -10 °C
